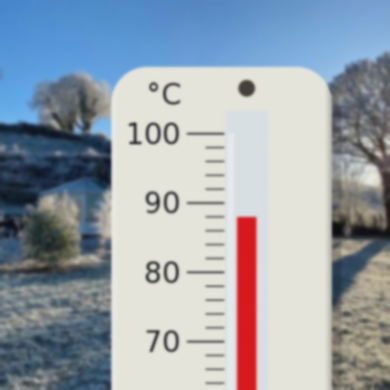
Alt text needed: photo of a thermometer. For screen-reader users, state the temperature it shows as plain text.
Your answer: 88 °C
